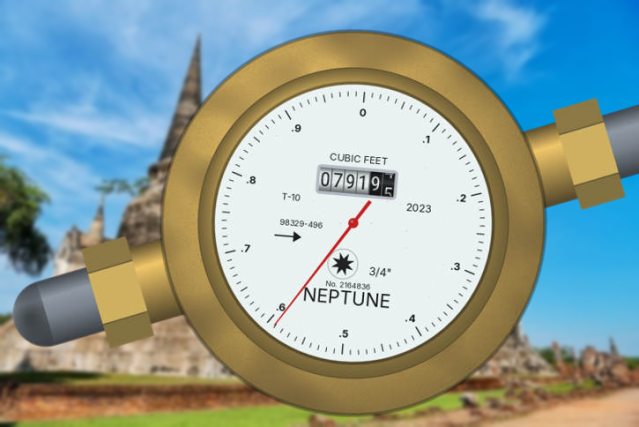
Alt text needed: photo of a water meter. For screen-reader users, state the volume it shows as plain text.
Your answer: 79194.59 ft³
